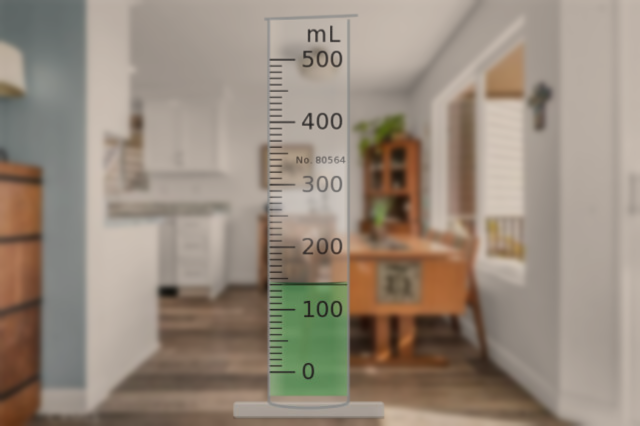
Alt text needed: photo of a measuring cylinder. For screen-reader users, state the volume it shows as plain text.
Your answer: 140 mL
